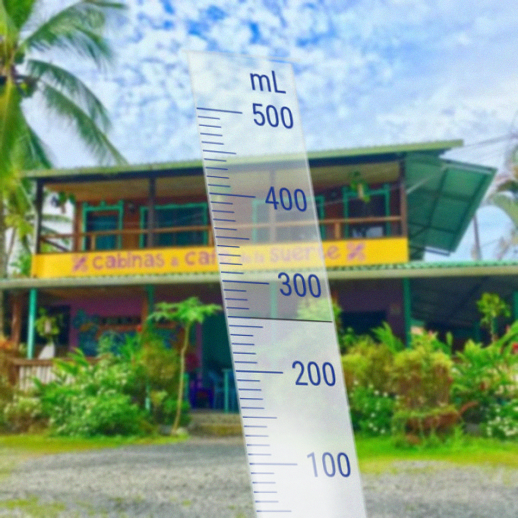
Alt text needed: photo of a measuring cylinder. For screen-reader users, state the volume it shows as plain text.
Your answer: 260 mL
